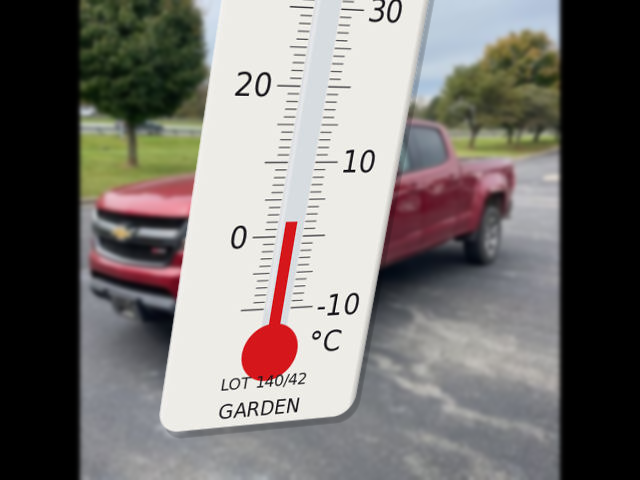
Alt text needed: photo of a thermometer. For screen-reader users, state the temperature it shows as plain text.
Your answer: 2 °C
